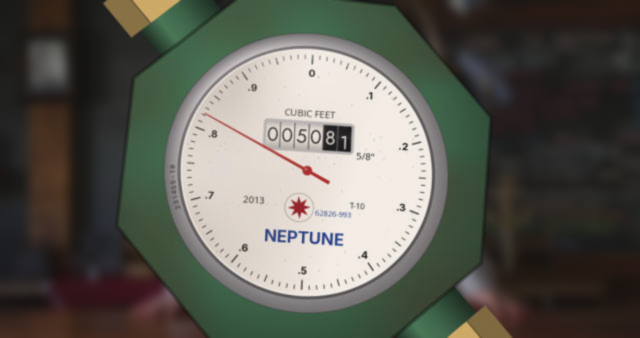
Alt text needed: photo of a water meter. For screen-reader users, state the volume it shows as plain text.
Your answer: 5080.82 ft³
